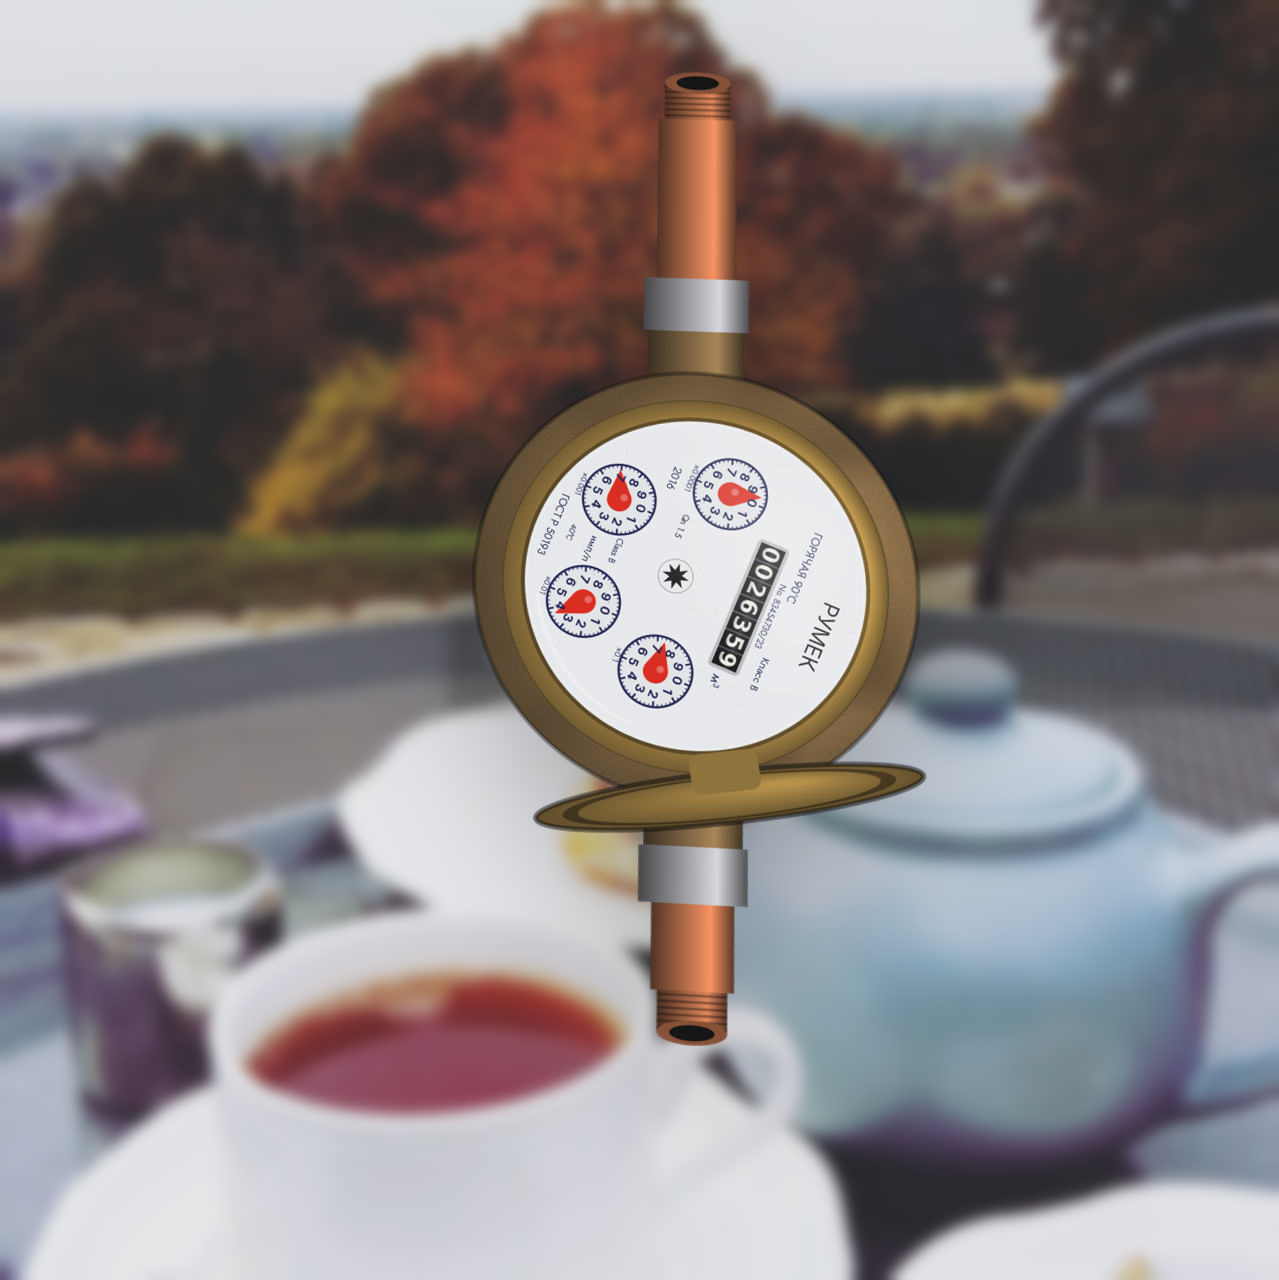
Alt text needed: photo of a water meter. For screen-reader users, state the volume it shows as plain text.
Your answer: 26359.7369 m³
